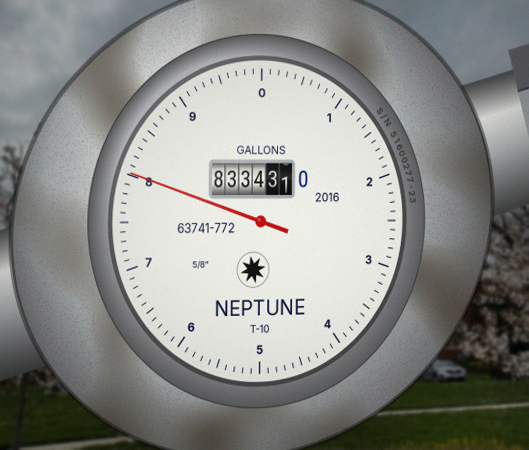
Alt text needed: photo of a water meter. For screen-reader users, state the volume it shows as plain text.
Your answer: 8334308.0 gal
